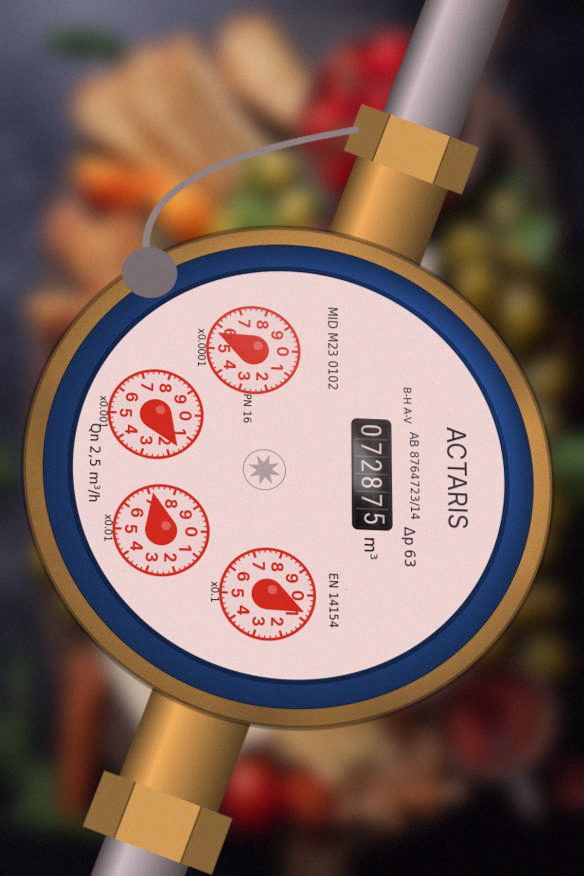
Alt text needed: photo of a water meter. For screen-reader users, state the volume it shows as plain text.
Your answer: 72875.0715 m³
